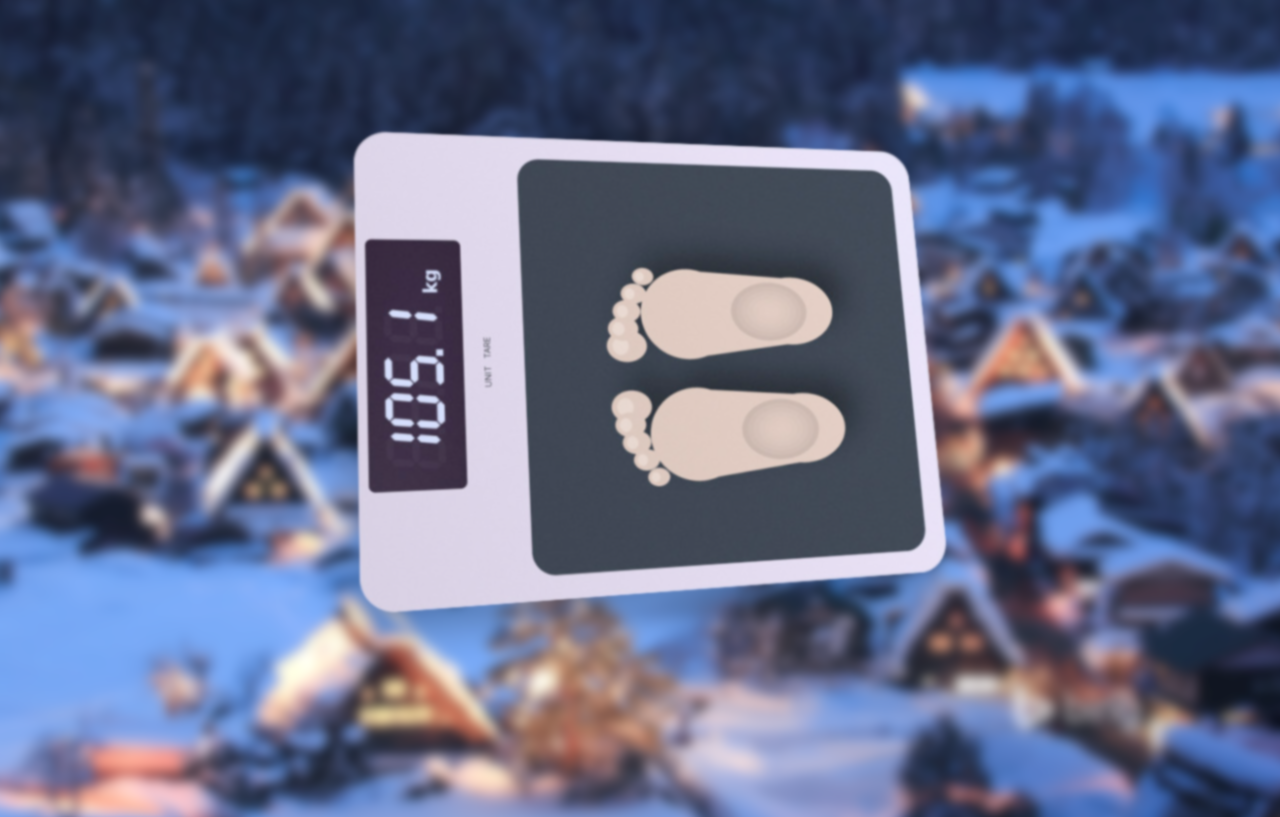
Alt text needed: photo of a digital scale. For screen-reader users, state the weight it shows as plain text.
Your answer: 105.1 kg
